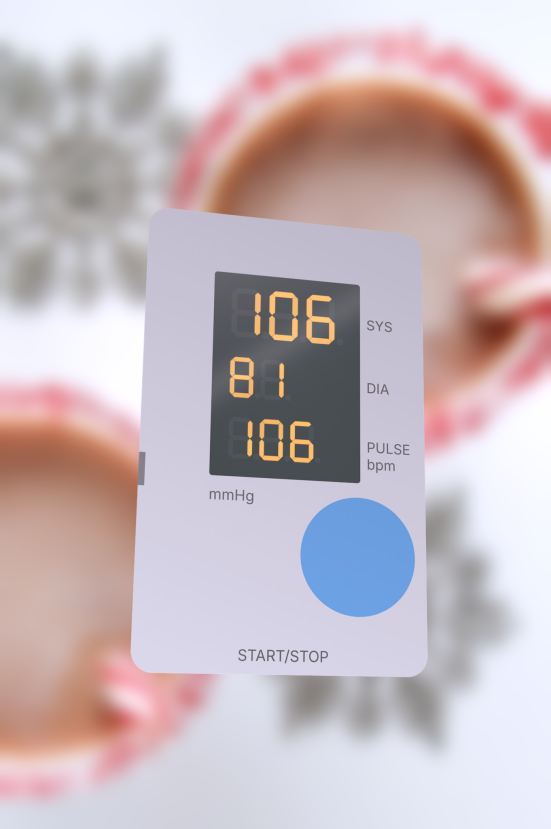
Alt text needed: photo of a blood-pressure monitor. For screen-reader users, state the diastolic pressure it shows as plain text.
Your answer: 81 mmHg
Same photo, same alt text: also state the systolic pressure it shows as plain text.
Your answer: 106 mmHg
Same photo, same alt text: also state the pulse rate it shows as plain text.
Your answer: 106 bpm
